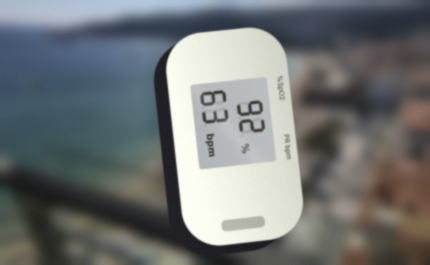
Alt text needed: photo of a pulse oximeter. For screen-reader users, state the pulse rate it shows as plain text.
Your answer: 63 bpm
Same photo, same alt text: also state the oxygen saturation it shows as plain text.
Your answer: 92 %
